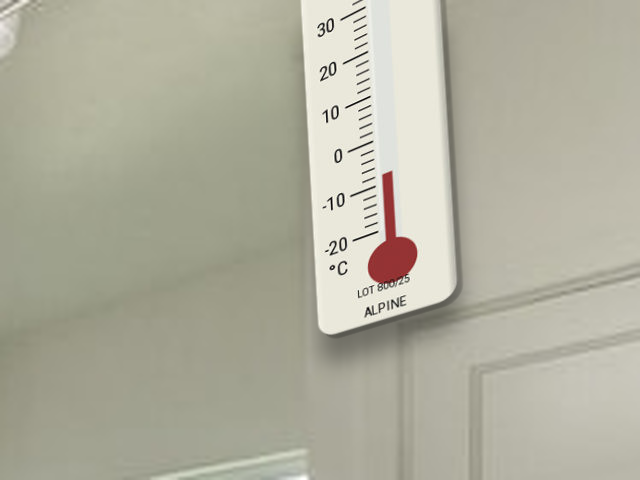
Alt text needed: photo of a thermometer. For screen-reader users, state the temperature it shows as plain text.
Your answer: -8 °C
